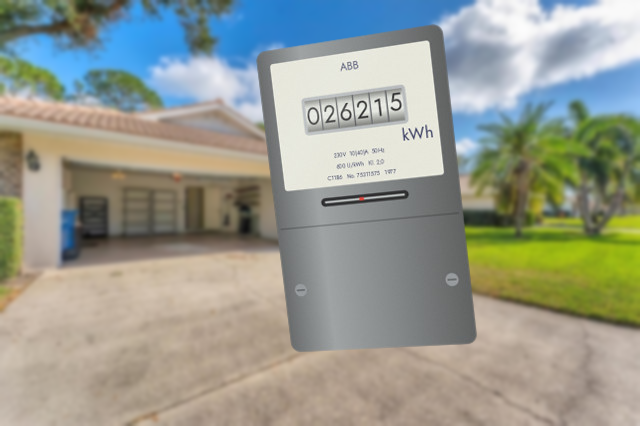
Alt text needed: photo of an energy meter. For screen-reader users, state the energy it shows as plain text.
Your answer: 26215 kWh
